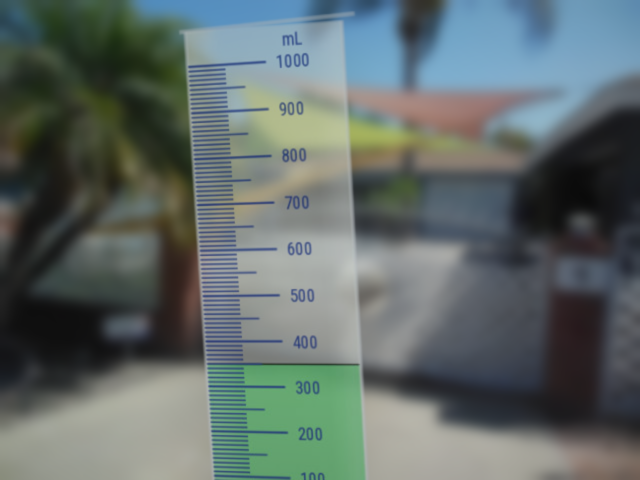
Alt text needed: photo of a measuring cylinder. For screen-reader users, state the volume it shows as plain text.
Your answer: 350 mL
